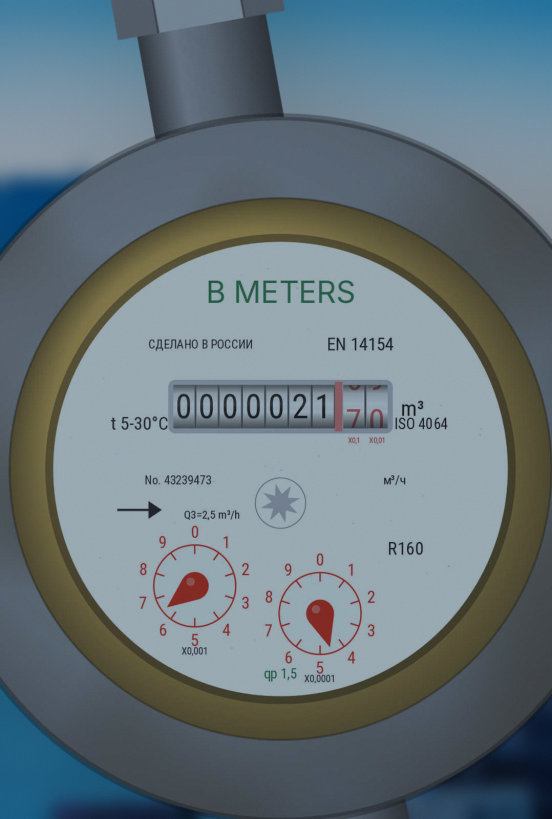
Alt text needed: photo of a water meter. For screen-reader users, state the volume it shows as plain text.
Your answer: 21.6964 m³
